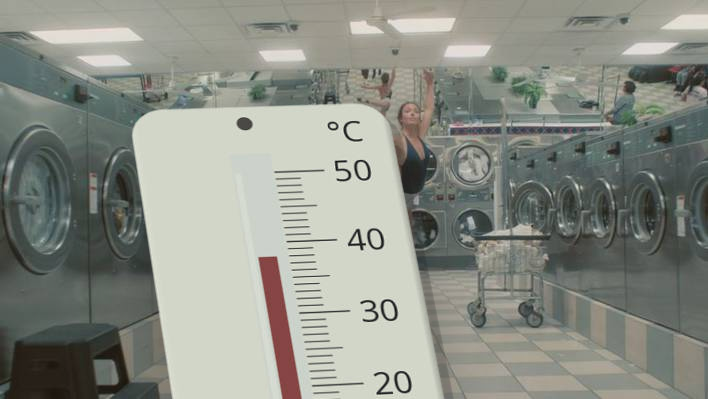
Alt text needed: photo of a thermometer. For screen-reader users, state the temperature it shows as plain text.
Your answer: 38 °C
